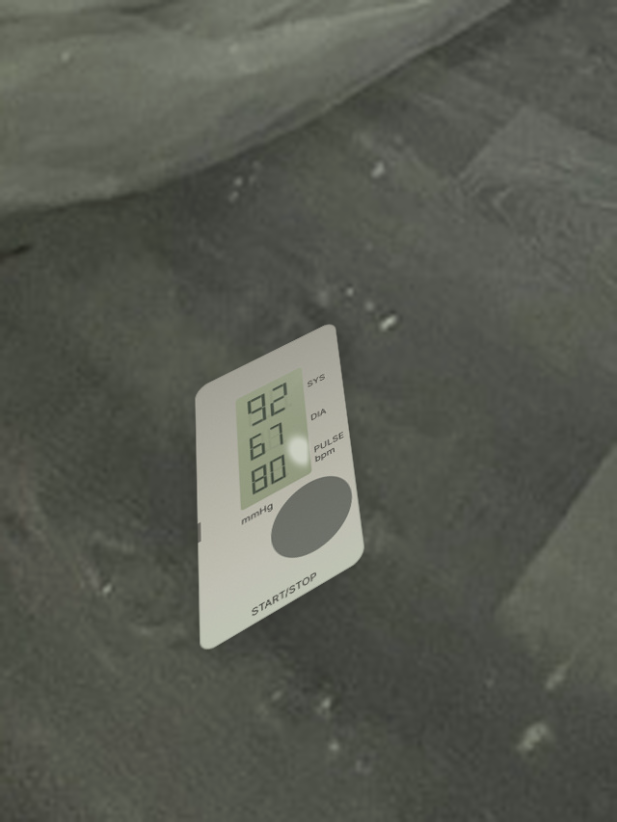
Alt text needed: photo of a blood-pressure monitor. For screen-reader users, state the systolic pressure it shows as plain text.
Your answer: 92 mmHg
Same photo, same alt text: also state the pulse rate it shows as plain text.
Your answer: 80 bpm
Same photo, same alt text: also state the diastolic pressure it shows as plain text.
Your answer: 67 mmHg
